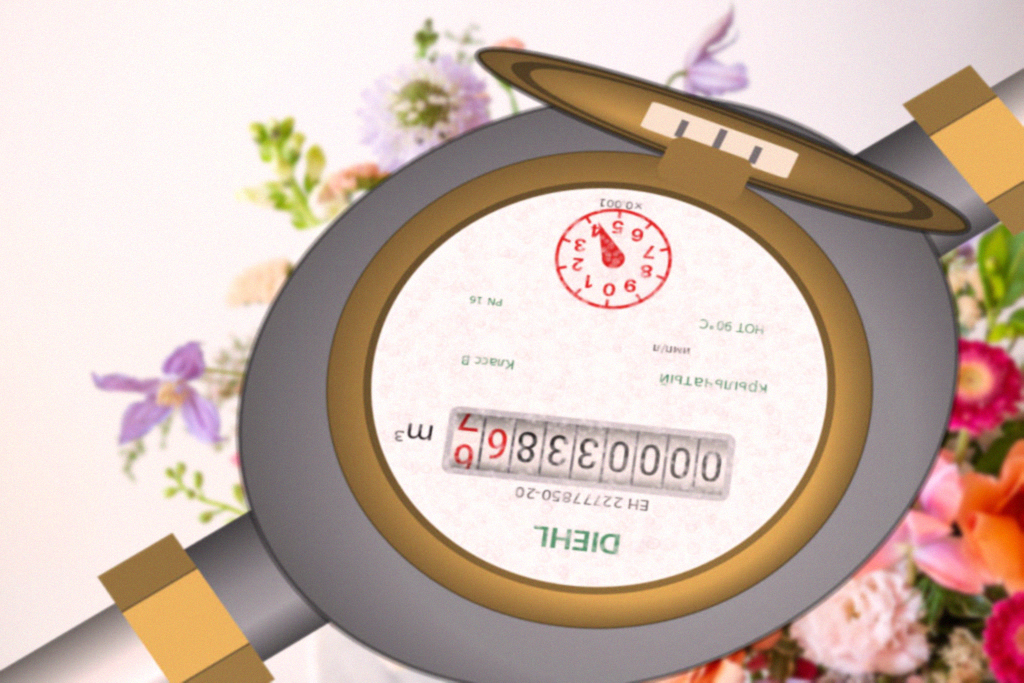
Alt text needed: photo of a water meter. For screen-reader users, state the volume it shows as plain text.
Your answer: 338.664 m³
